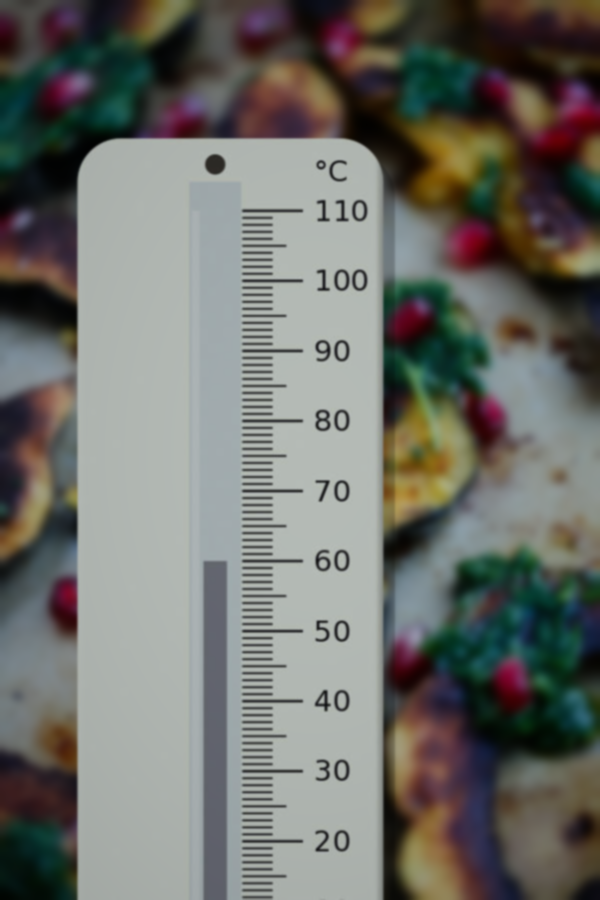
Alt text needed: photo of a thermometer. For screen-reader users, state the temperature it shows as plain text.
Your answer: 60 °C
